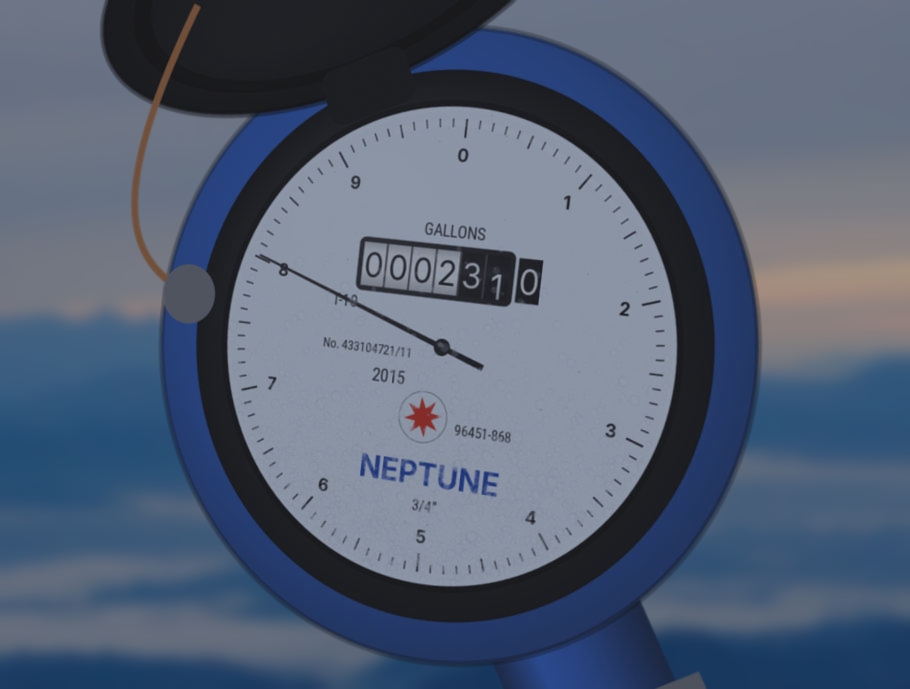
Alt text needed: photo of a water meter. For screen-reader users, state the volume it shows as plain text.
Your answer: 2308.0 gal
